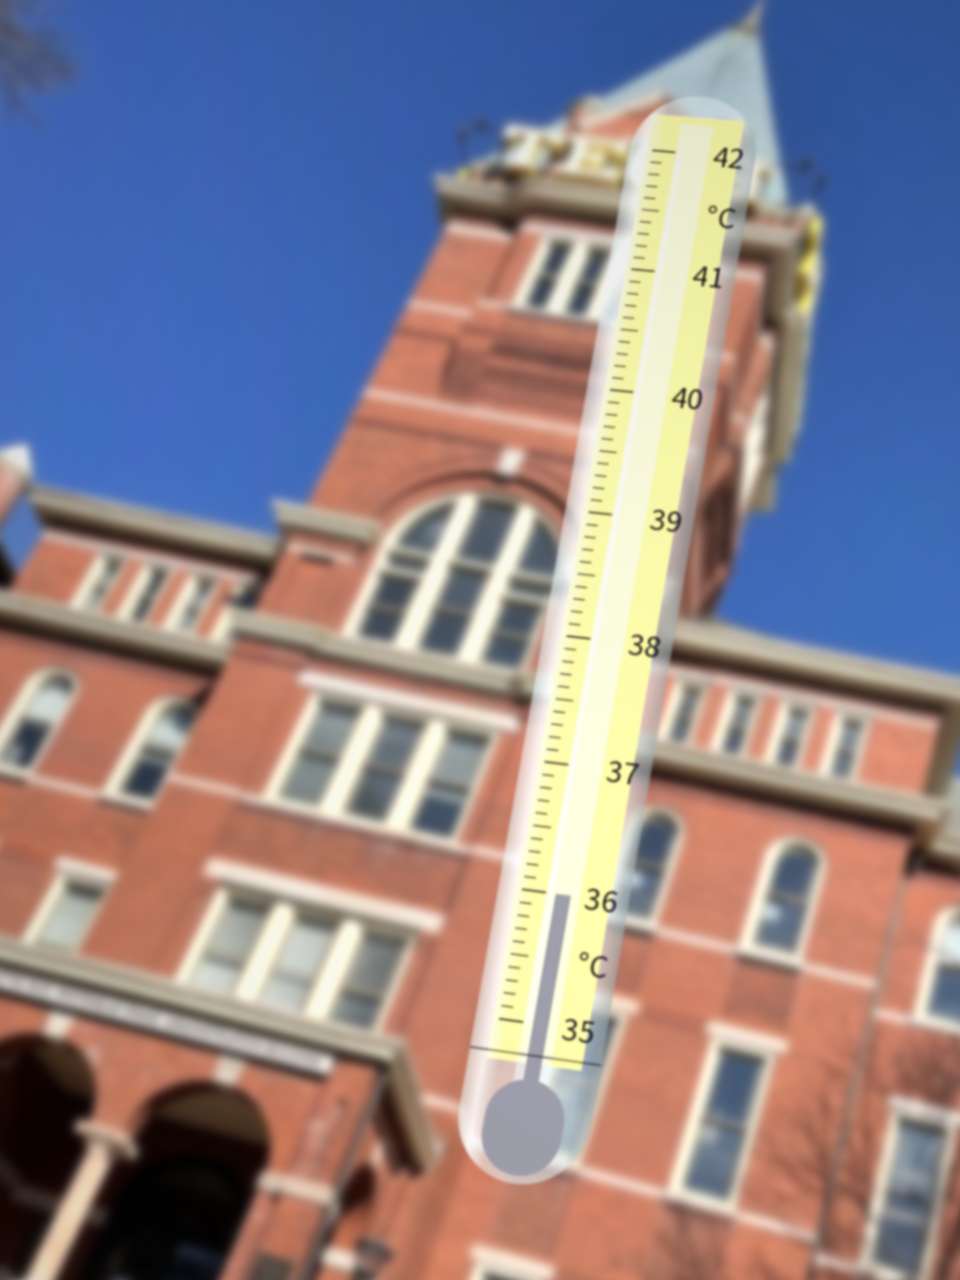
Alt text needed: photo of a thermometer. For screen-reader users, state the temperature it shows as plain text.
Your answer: 36 °C
